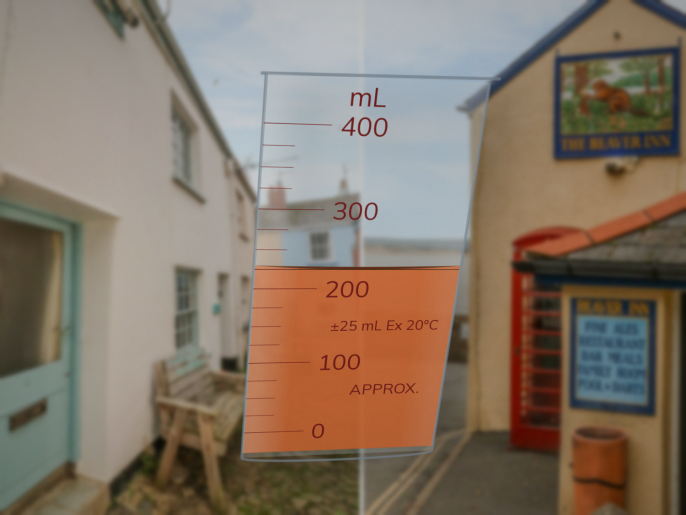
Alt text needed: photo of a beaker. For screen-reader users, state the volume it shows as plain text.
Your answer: 225 mL
